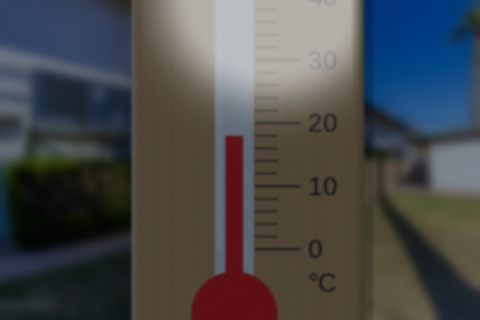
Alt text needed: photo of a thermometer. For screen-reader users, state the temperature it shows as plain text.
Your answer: 18 °C
